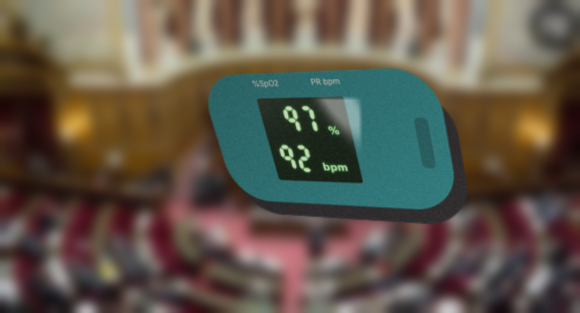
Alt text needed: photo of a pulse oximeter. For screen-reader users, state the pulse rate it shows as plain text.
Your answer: 92 bpm
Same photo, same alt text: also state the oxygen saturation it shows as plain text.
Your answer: 97 %
